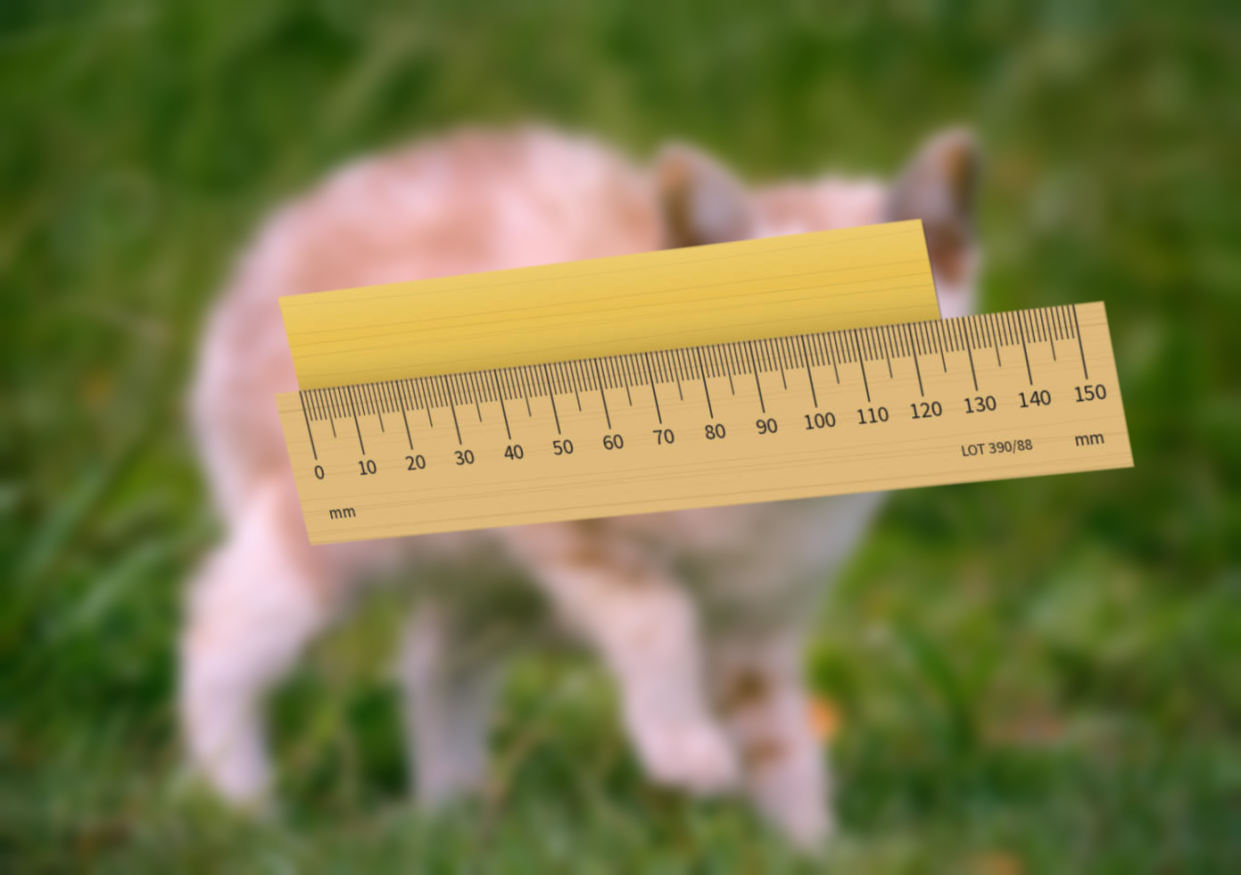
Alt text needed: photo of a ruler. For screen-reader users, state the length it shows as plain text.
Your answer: 126 mm
